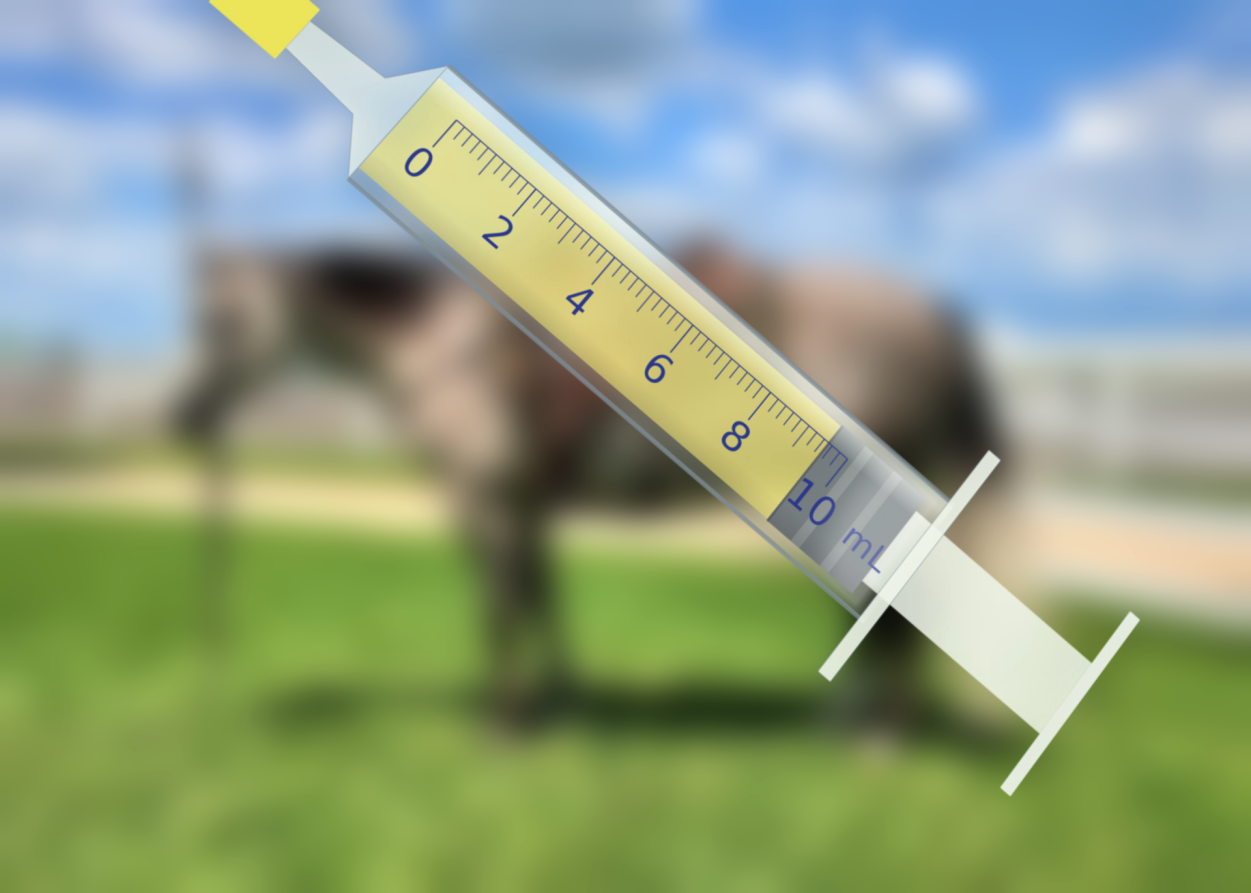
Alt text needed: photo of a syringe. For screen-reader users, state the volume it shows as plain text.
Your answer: 9.5 mL
